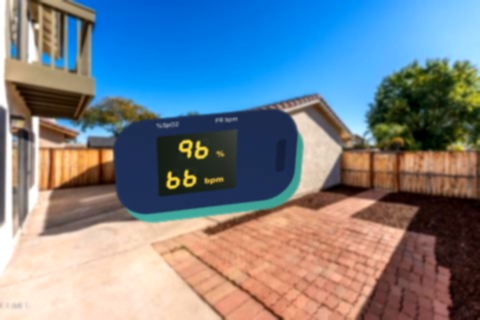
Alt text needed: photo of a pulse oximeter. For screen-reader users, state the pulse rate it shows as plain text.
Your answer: 66 bpm
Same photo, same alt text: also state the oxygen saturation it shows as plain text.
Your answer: 96 %
